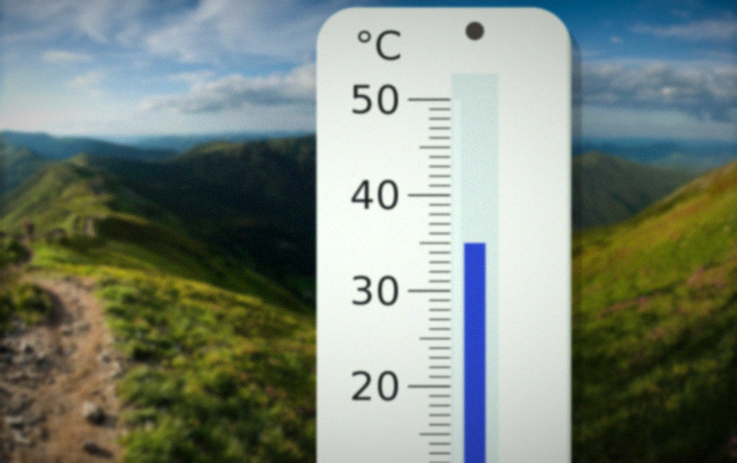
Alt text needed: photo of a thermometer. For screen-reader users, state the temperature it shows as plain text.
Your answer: 35 °C
